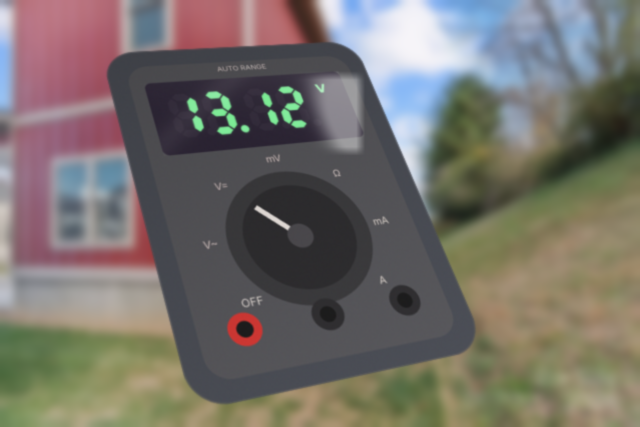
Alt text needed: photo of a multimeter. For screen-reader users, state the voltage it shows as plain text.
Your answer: 13.12 V
